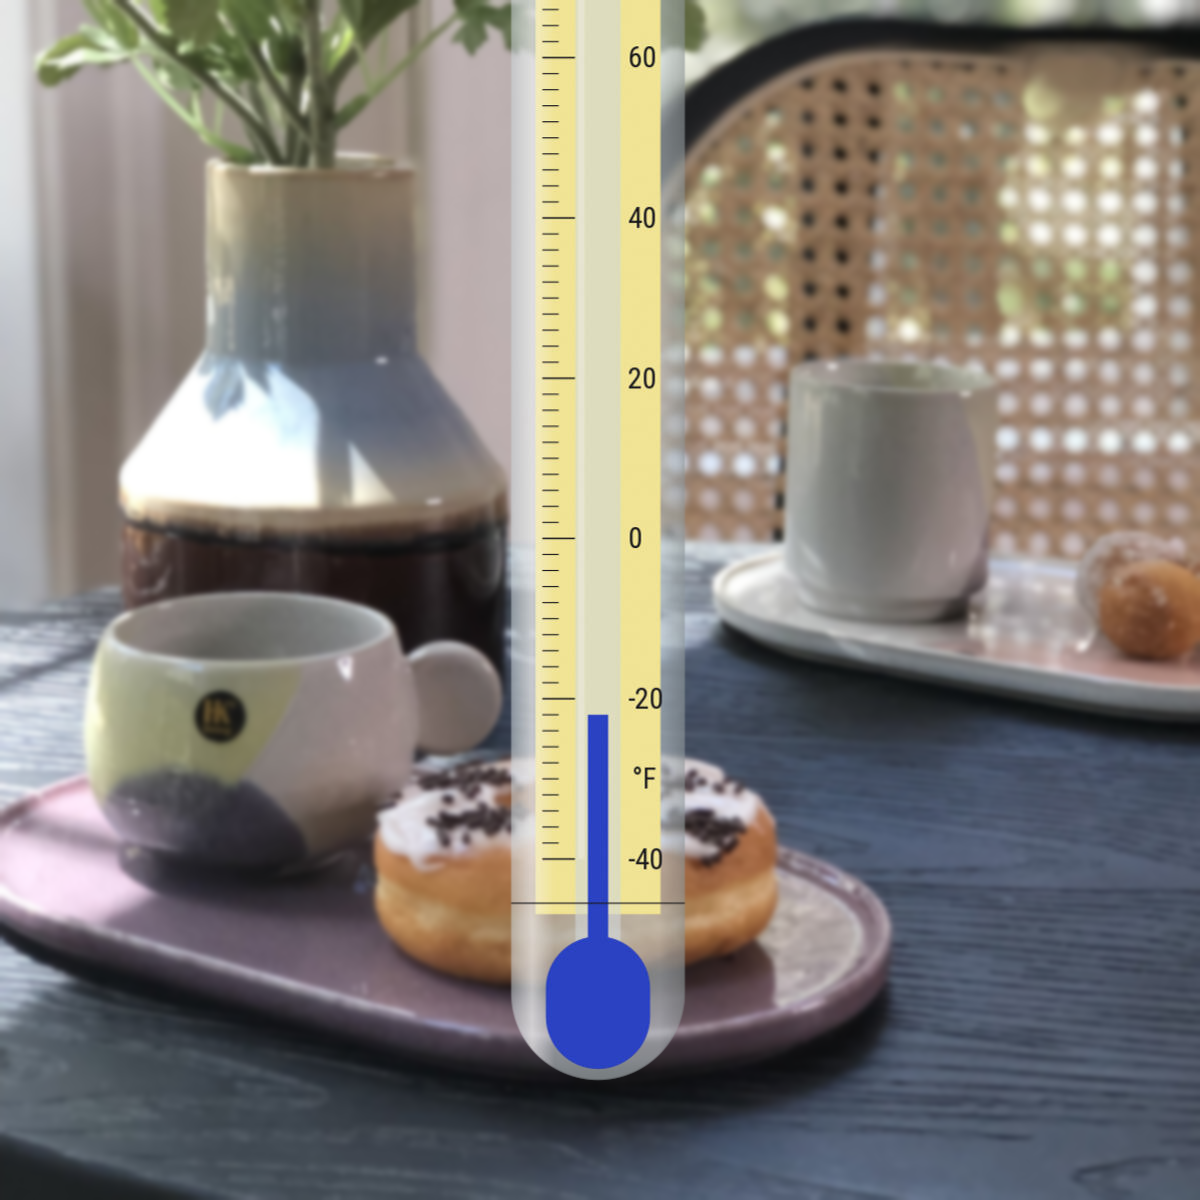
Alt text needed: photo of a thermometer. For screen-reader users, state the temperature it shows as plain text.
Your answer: -22 °F
